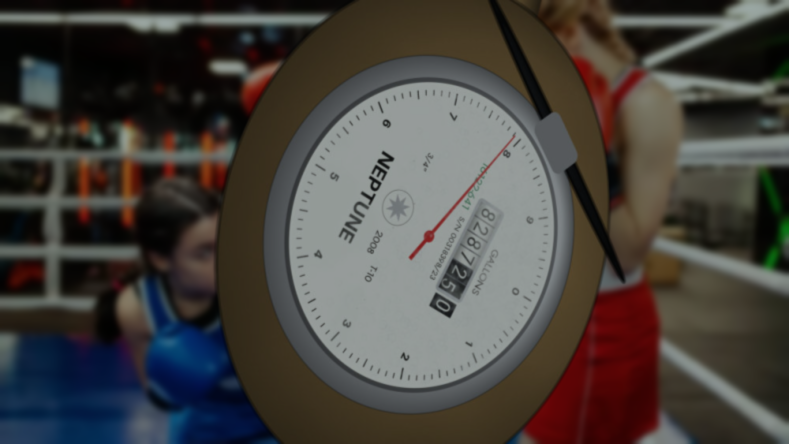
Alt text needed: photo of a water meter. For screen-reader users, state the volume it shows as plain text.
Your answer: 8287247.9 gal
